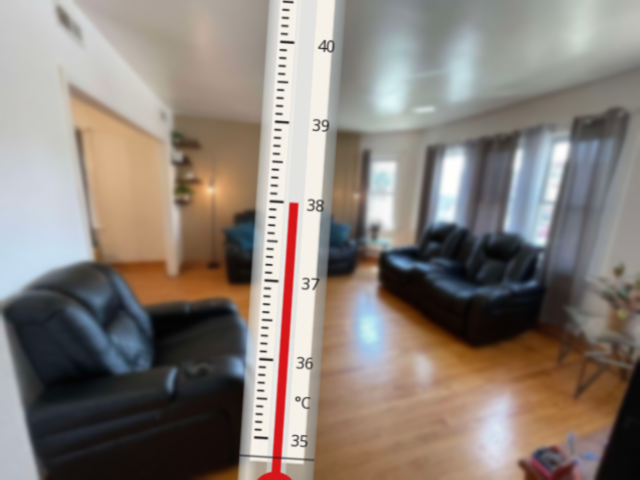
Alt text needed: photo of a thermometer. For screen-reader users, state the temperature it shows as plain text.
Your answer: 38 °C
